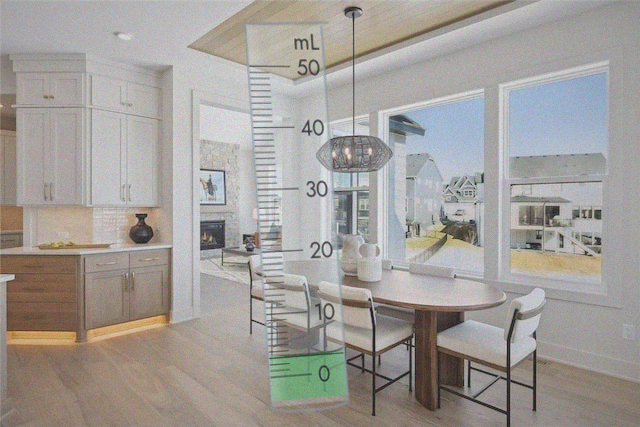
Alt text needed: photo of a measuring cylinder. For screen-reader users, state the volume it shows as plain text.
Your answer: 3 mL
